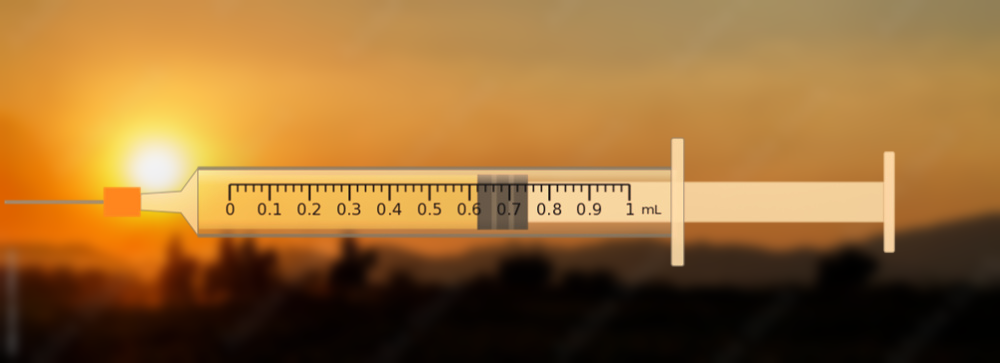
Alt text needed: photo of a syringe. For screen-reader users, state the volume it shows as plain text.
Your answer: 0.62 mL
